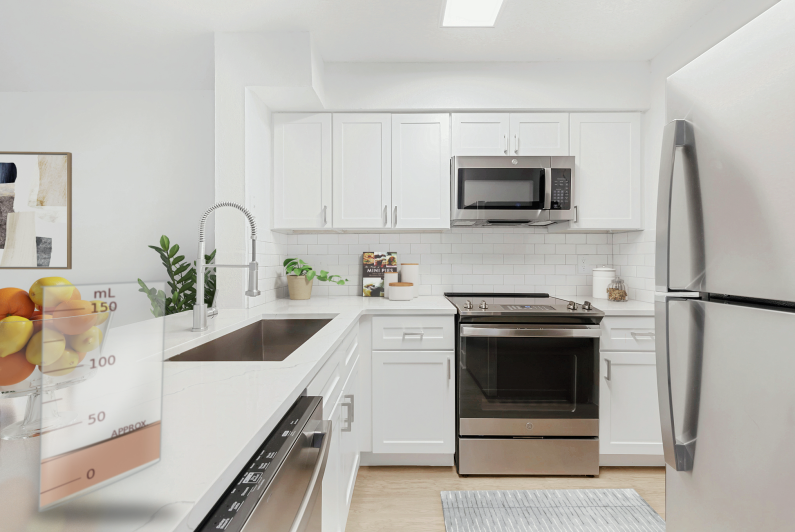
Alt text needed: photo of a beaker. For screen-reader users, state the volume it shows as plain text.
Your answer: 25 mL
